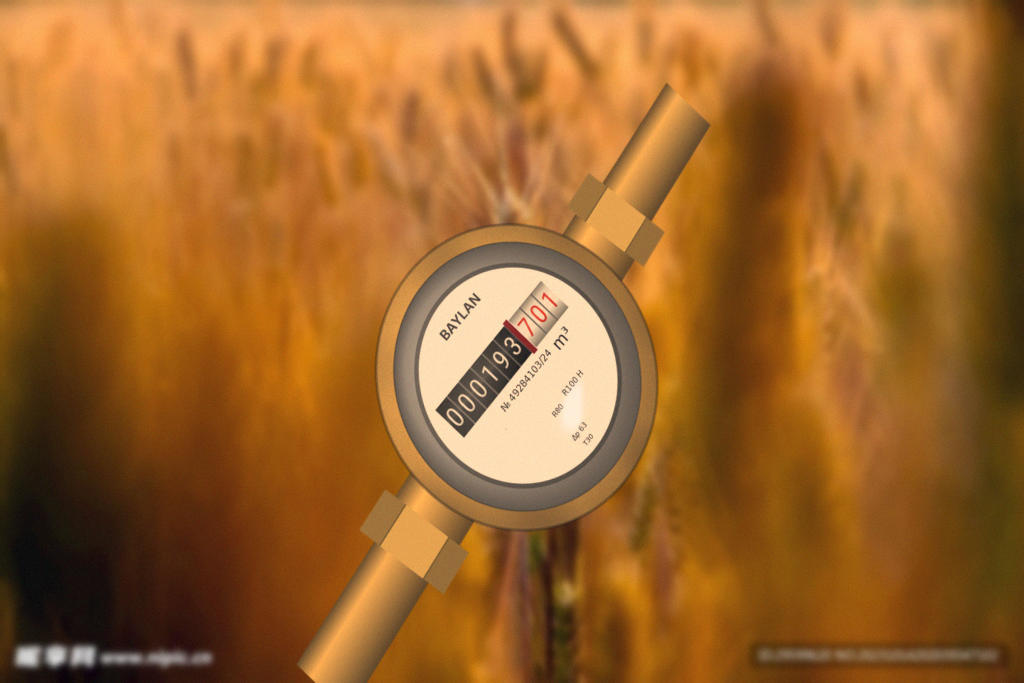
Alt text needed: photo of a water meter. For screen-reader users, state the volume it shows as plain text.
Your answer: 193.701 m³
